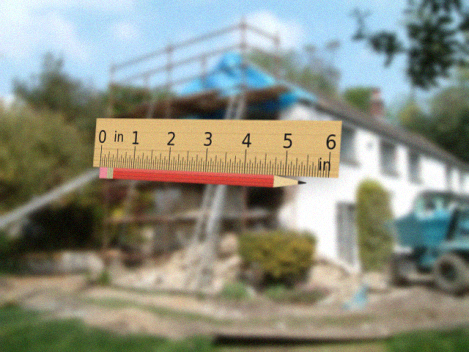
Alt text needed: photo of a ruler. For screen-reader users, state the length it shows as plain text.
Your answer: 5.5 in
